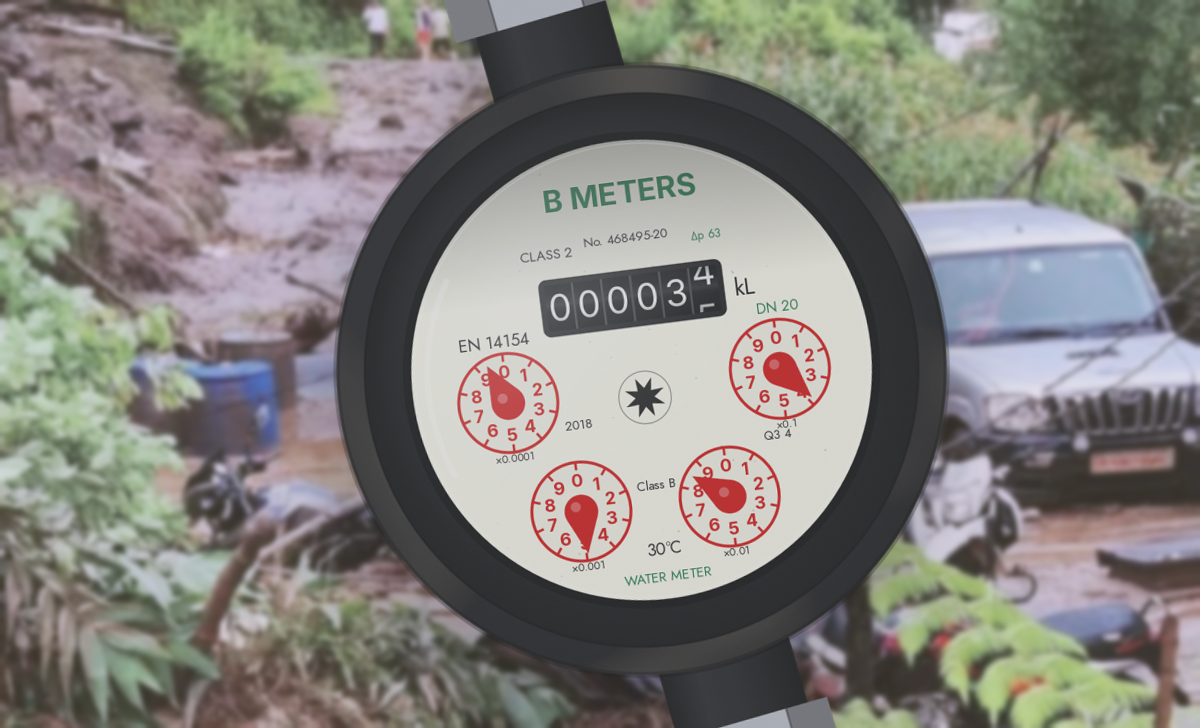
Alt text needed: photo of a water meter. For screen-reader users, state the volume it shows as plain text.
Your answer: 34.3849 kL
